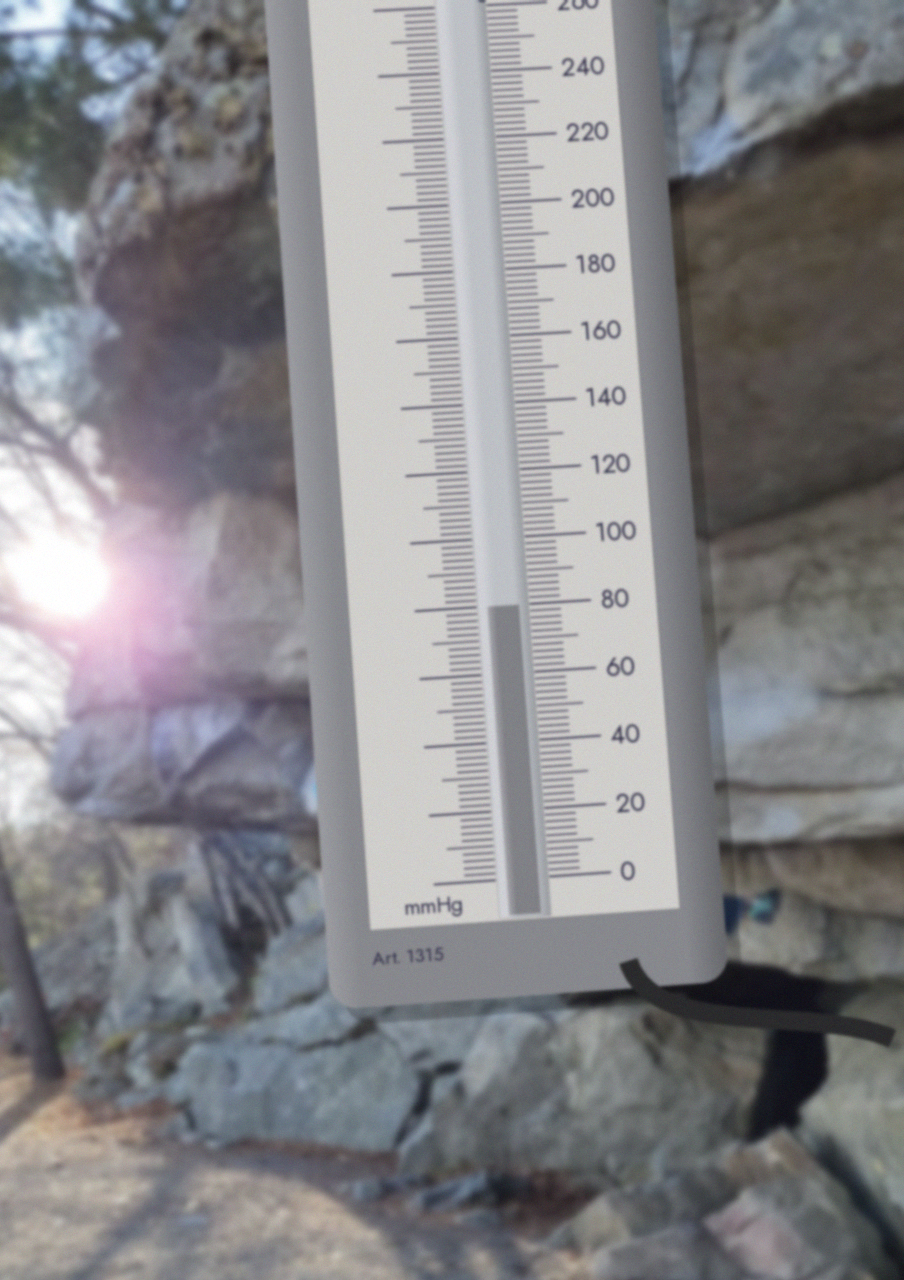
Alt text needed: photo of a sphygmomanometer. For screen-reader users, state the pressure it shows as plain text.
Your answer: 80 mmHg
